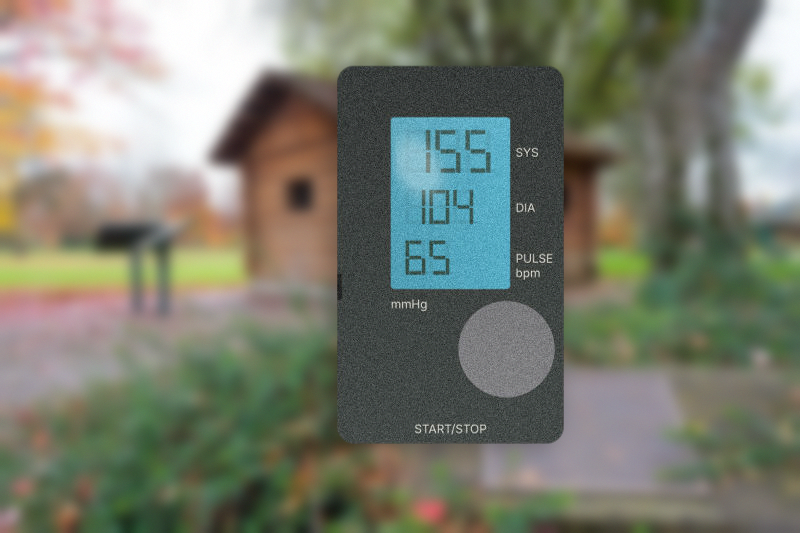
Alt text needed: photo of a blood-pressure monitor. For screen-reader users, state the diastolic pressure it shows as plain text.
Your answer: 104 mmHg
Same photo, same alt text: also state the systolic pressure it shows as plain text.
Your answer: 155 mmHg
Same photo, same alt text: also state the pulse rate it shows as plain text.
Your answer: 65 bpm
